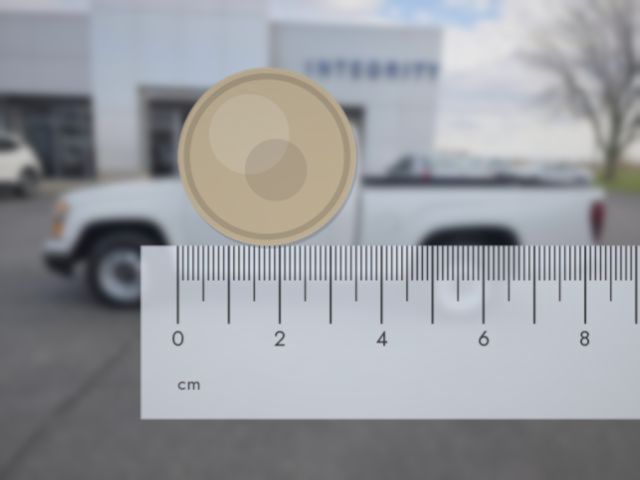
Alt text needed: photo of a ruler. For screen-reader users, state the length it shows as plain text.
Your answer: 3.5 cm
